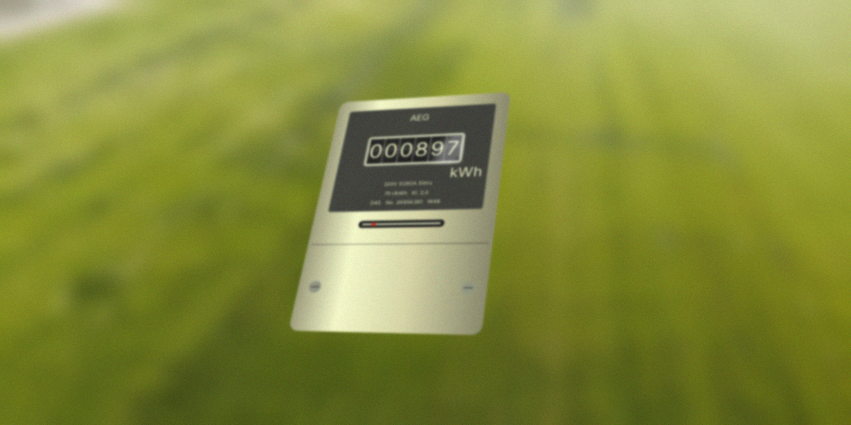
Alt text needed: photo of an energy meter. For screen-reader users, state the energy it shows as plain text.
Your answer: 897 kWh
